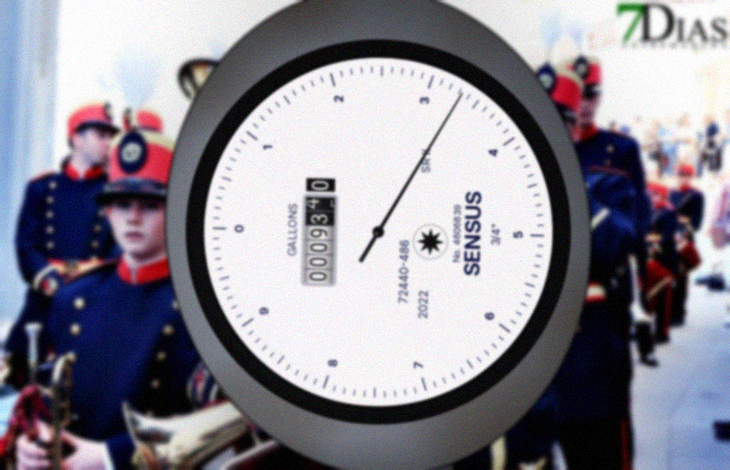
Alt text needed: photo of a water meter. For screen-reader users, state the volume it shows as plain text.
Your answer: 9343.3 gal
